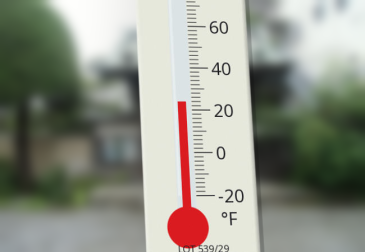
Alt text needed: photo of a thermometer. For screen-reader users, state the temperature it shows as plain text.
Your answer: 24 °F
